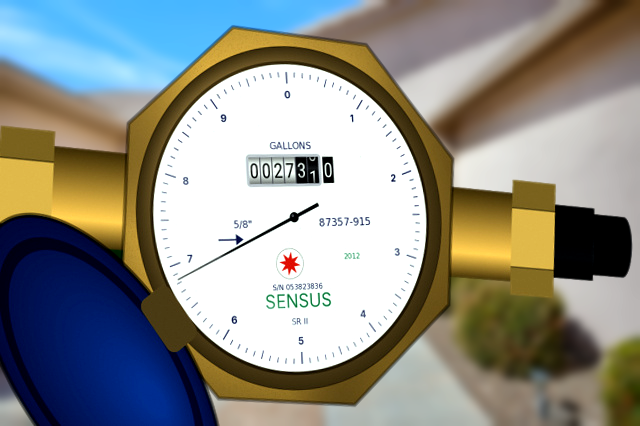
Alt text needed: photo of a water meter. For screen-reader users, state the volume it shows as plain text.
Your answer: 27306.8 gal
